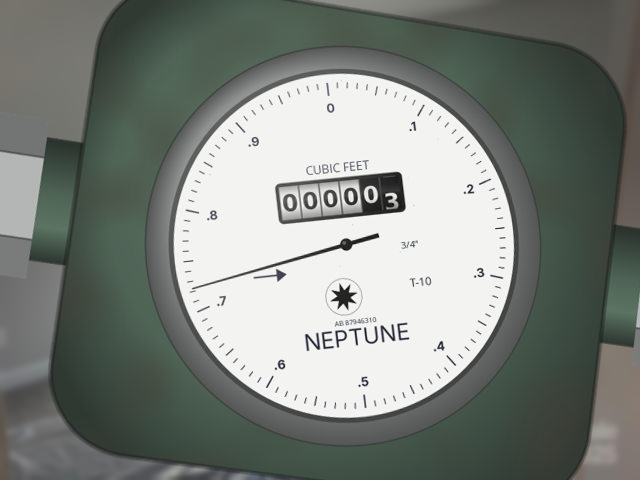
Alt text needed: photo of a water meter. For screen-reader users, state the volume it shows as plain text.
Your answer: 2.72 ft³
